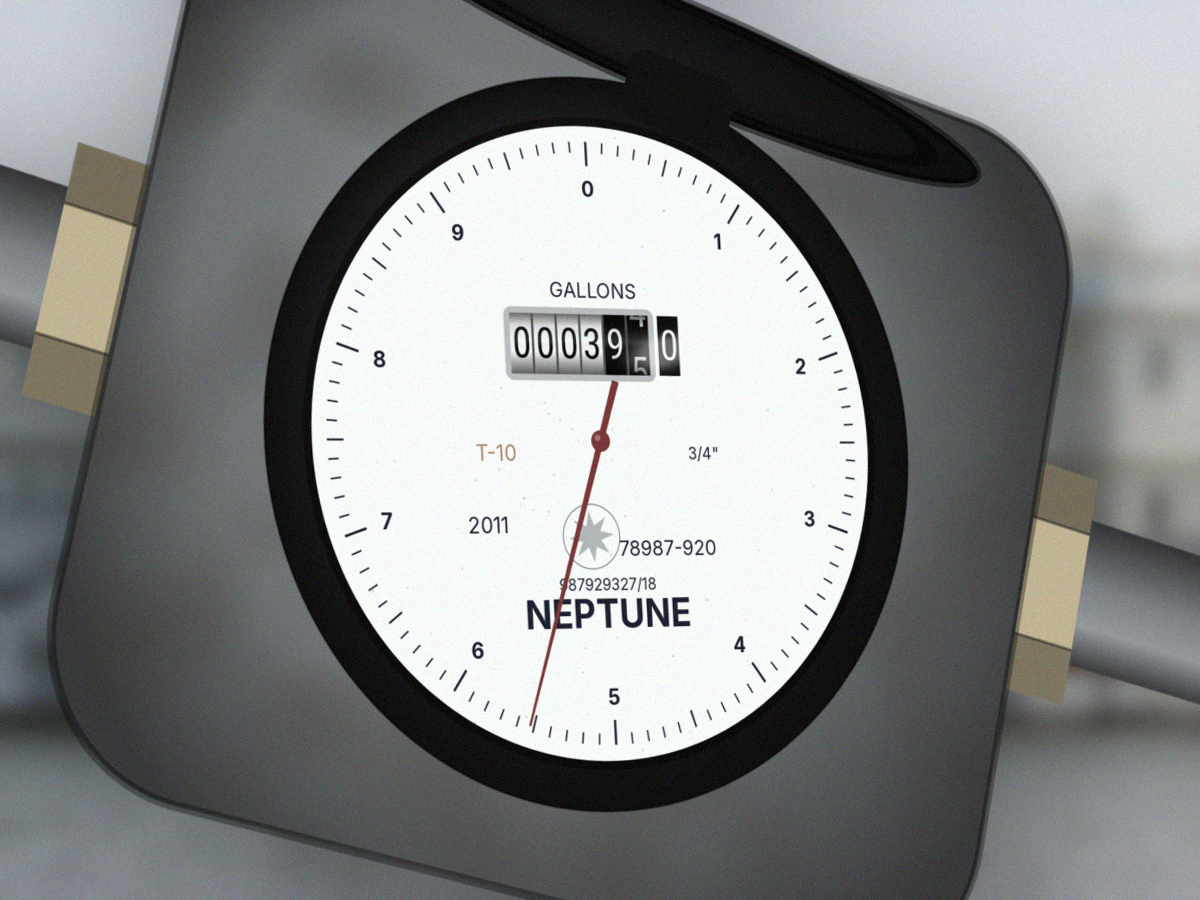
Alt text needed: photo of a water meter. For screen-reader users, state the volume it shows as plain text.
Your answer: 3945.5 gal
